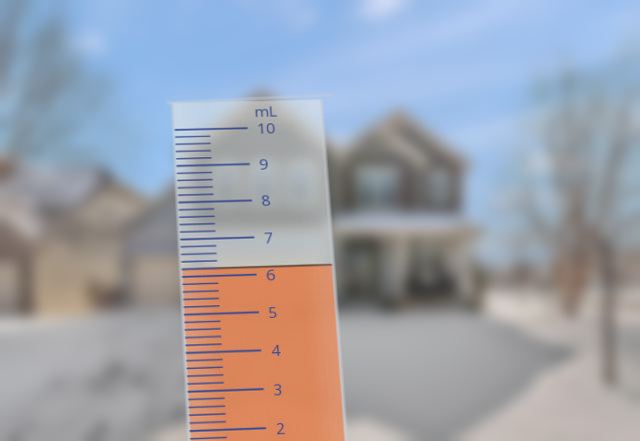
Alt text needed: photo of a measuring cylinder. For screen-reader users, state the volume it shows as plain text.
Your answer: 6.2 mL
